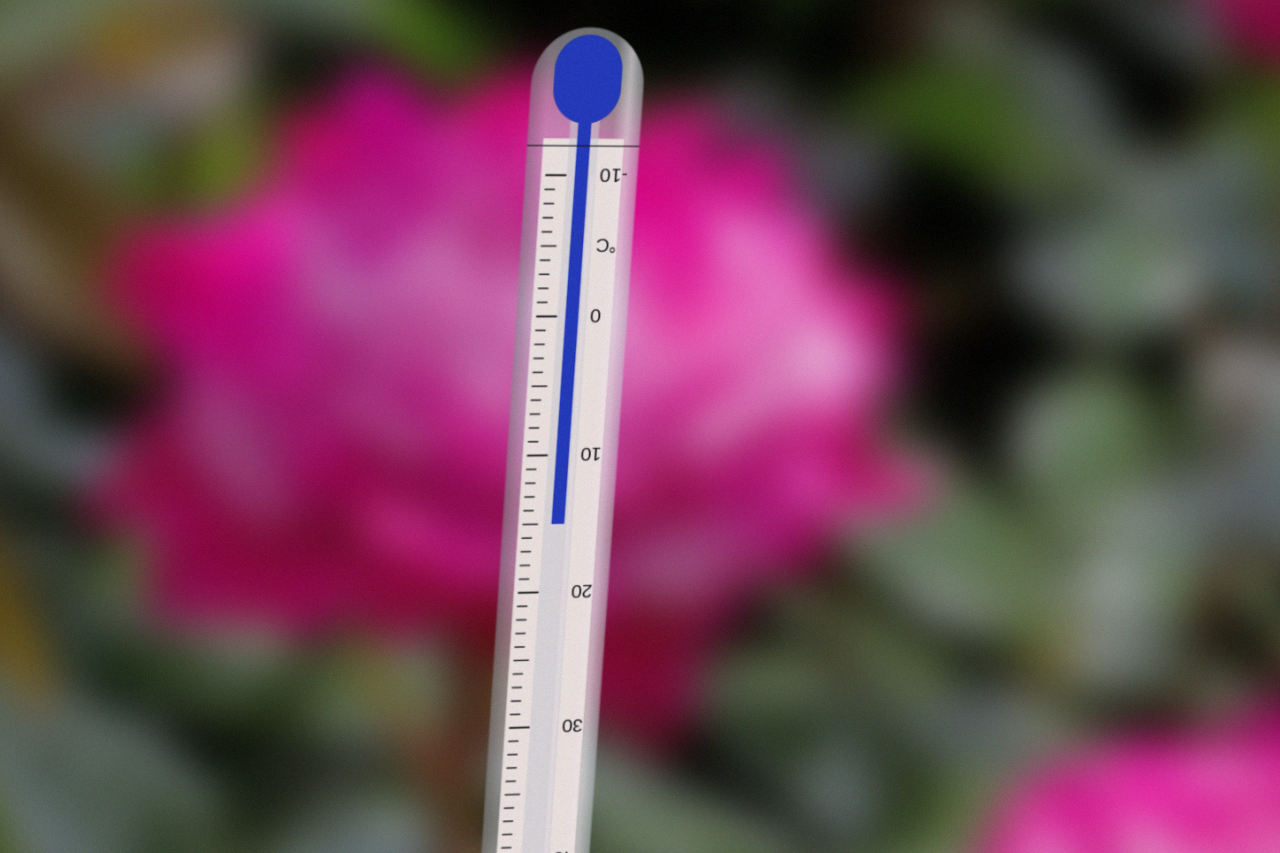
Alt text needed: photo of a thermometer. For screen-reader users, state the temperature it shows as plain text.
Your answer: 15 °C
